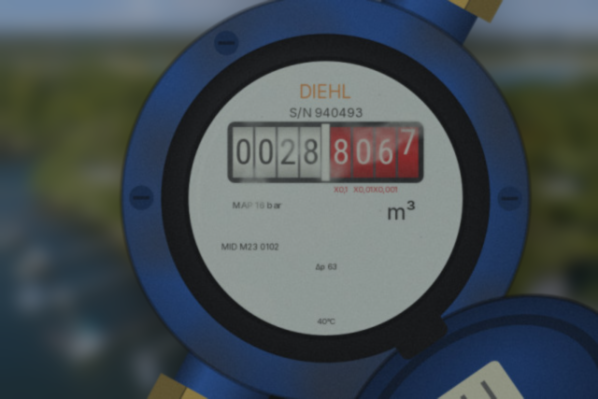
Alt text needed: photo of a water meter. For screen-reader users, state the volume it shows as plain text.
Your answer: 28.8067 m³
